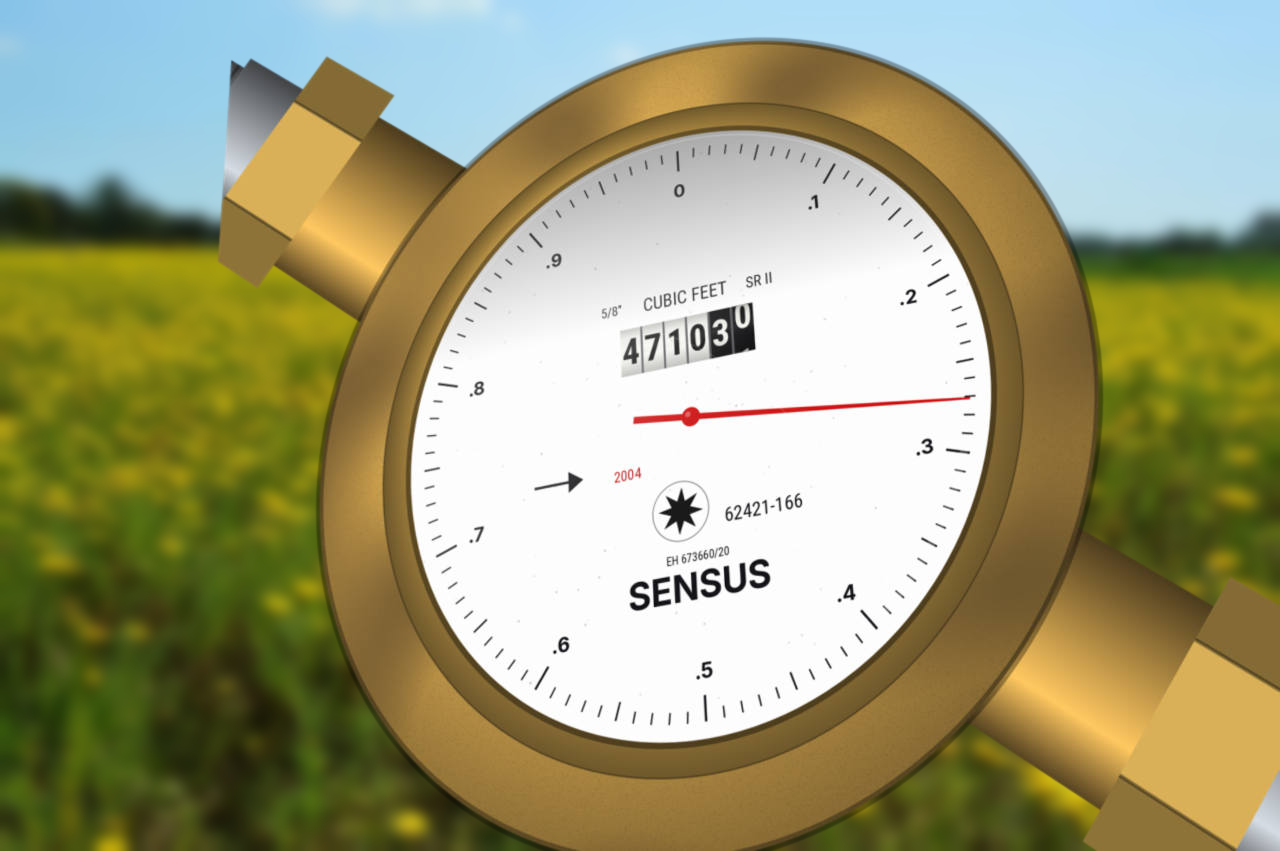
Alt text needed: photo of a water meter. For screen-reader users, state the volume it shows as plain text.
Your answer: 471030.27 ft³
